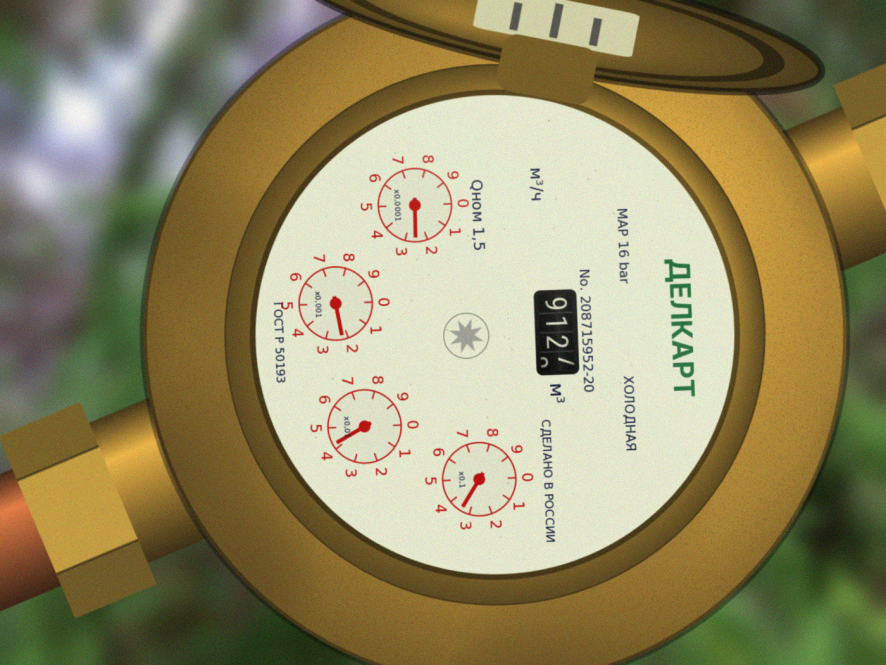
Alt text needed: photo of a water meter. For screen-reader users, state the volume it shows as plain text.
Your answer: 9127.3422 m³
